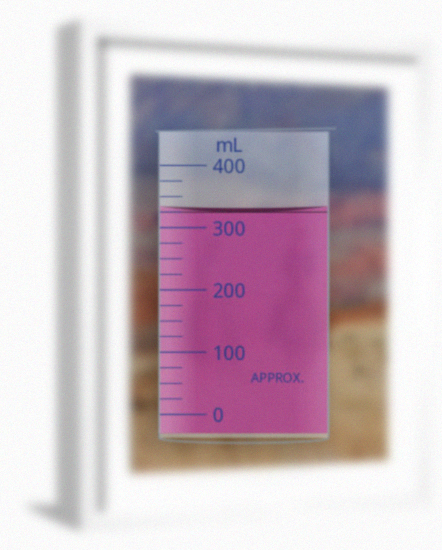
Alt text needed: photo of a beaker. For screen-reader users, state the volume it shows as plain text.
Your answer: 325 mL
